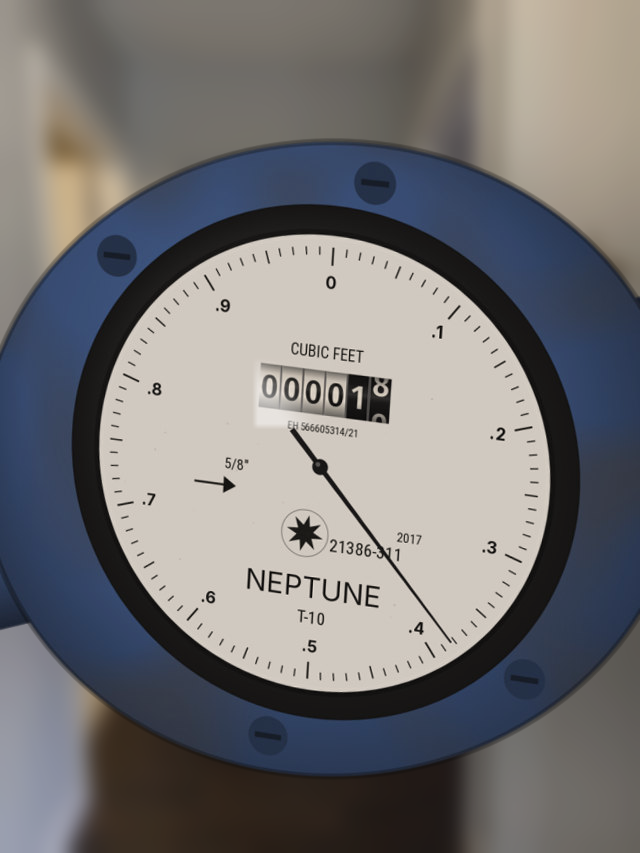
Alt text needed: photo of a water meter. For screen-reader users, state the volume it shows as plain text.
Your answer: 18.38 ft³
